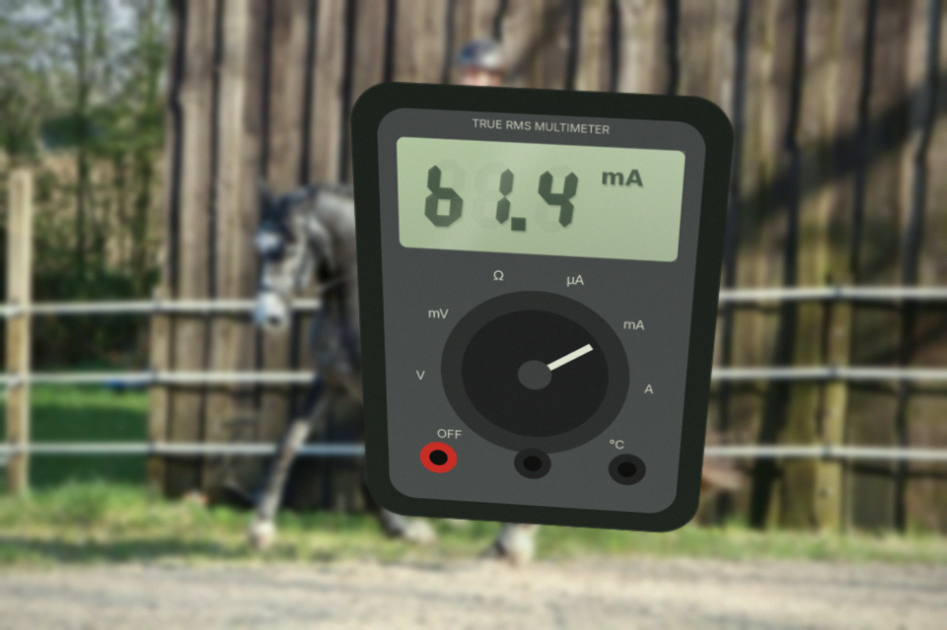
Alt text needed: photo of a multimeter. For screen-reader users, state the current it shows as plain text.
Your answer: 61.4 mA
